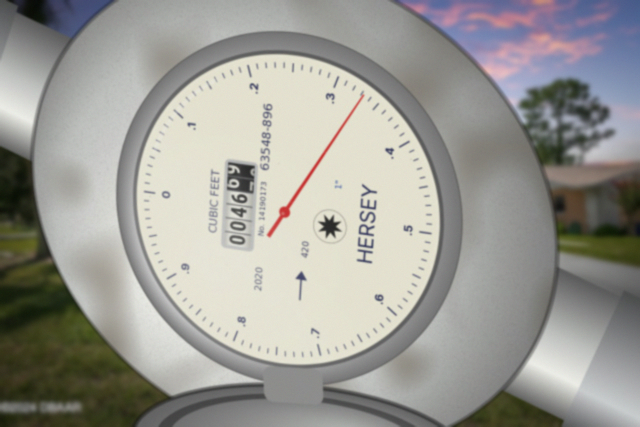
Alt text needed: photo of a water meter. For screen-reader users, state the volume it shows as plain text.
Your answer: 4669.33 ft³
